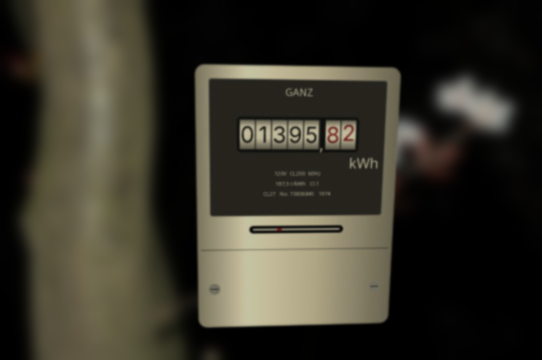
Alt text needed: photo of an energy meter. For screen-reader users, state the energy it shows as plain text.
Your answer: 1395.82 kWh
